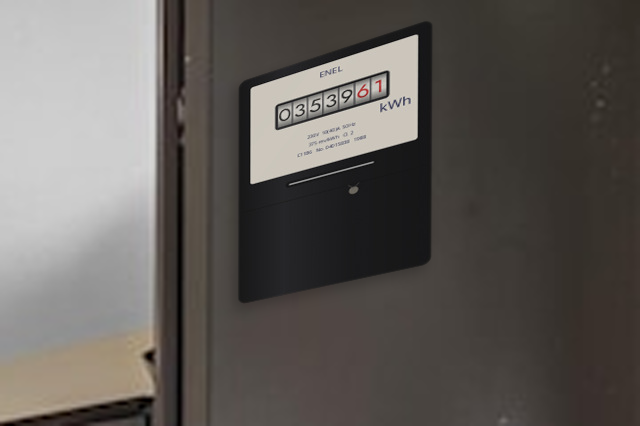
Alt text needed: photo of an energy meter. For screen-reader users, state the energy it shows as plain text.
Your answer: 3539.61 kWh
